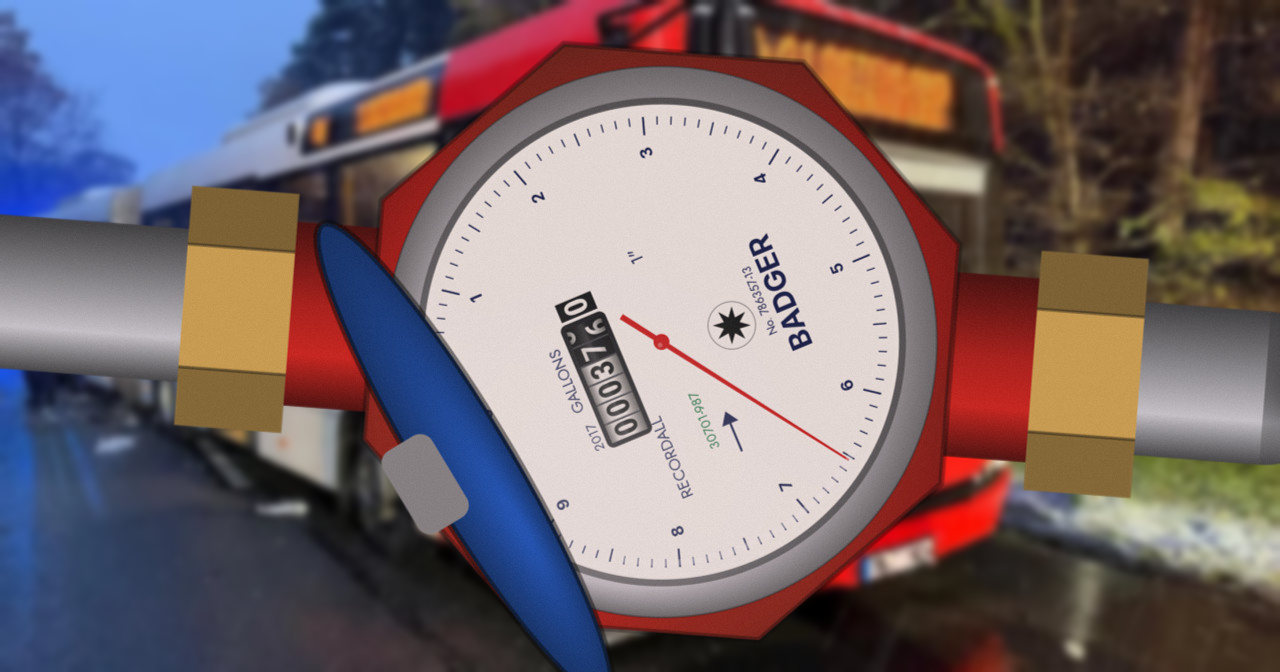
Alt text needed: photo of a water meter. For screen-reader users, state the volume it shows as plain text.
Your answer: 3756.5 gal
